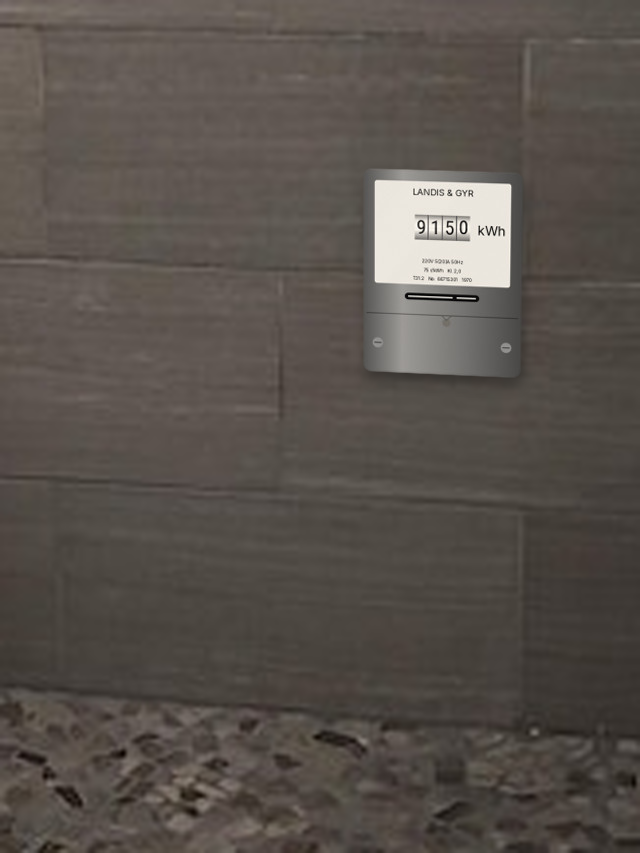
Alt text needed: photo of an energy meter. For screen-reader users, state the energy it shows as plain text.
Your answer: 9150 kWh
